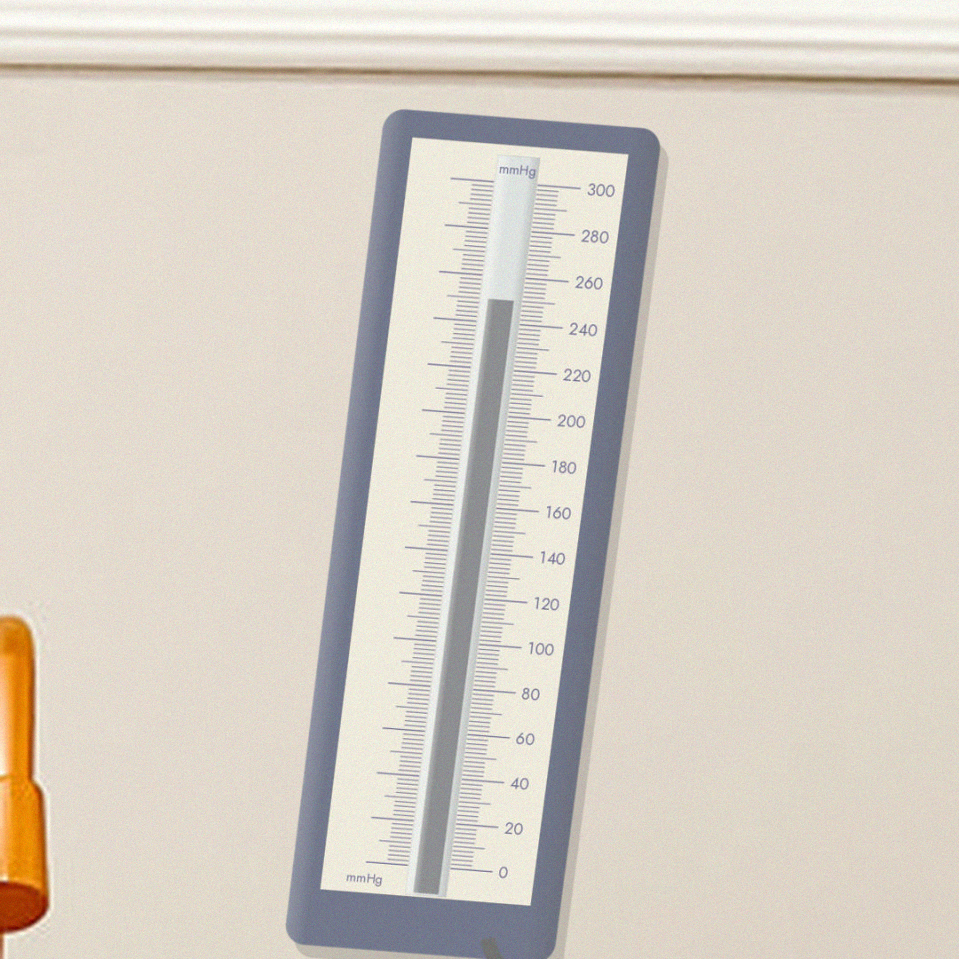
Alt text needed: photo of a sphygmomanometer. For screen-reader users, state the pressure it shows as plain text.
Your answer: 250 mmHg
